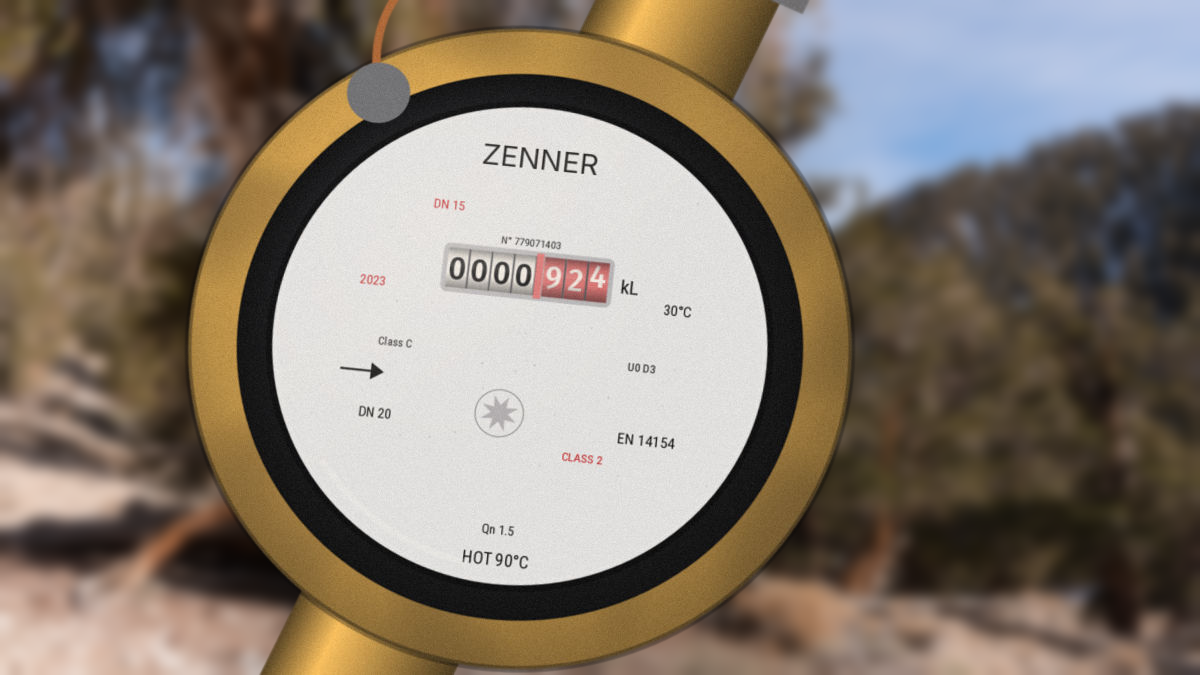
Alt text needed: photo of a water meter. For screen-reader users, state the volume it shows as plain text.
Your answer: 0.924 kL
